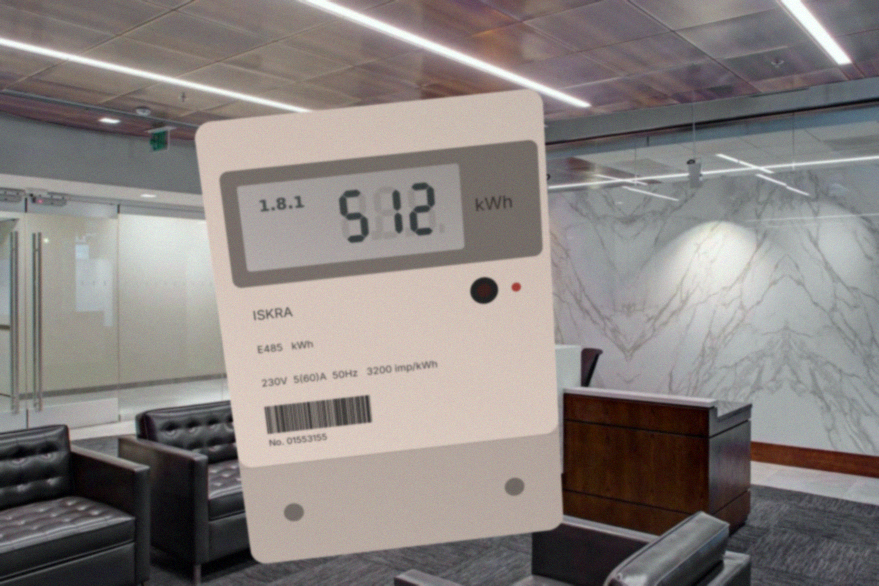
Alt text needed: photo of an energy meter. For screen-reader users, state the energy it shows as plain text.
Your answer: 512 kWh
